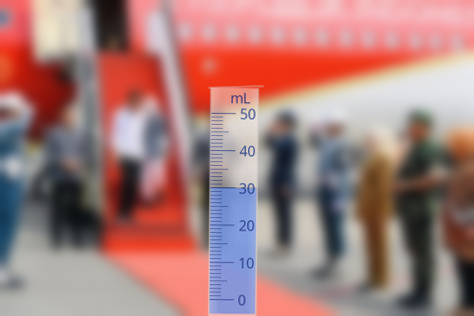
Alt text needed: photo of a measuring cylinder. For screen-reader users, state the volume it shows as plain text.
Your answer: 30 mL
